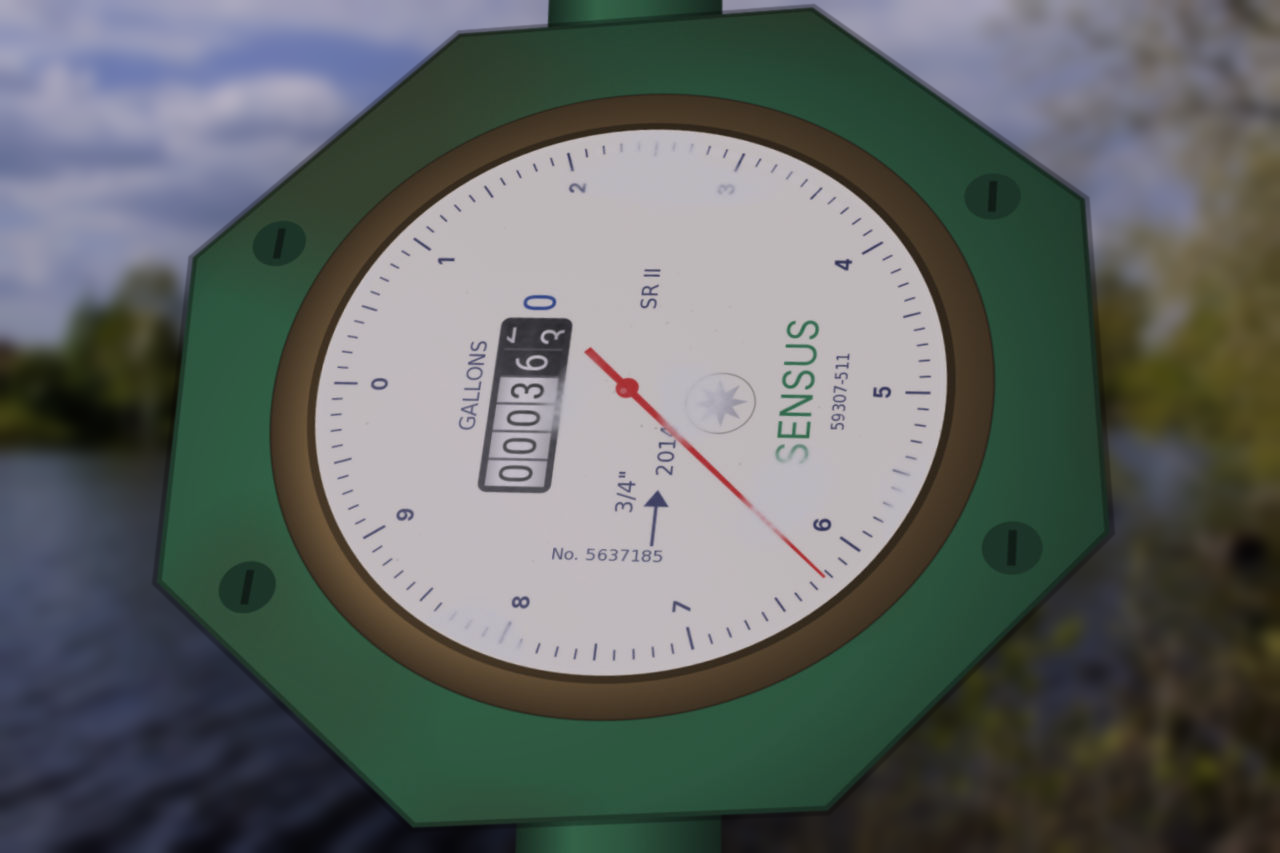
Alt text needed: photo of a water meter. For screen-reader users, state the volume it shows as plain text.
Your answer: 3626.2 gal
